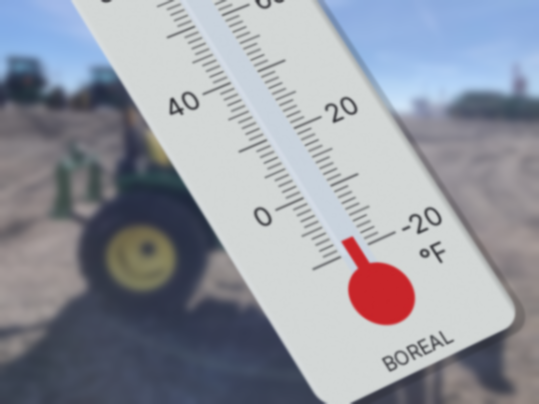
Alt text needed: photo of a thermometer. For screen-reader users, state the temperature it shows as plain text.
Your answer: -16 °F
